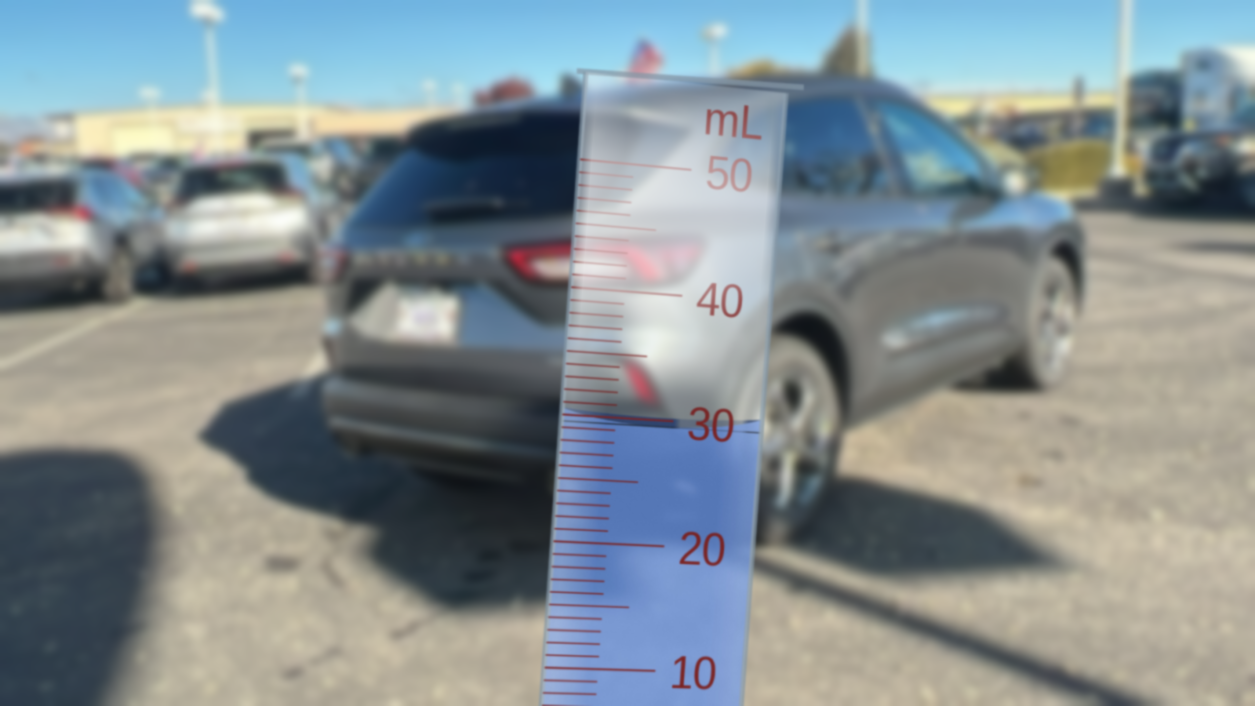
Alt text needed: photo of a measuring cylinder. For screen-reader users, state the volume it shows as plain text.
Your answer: 29.5 mL
